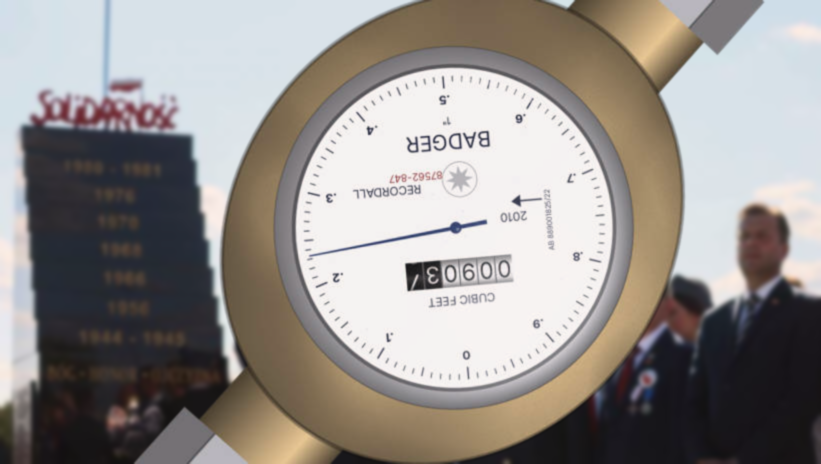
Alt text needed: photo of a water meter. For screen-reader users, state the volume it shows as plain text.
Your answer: 9037.23 ft³
